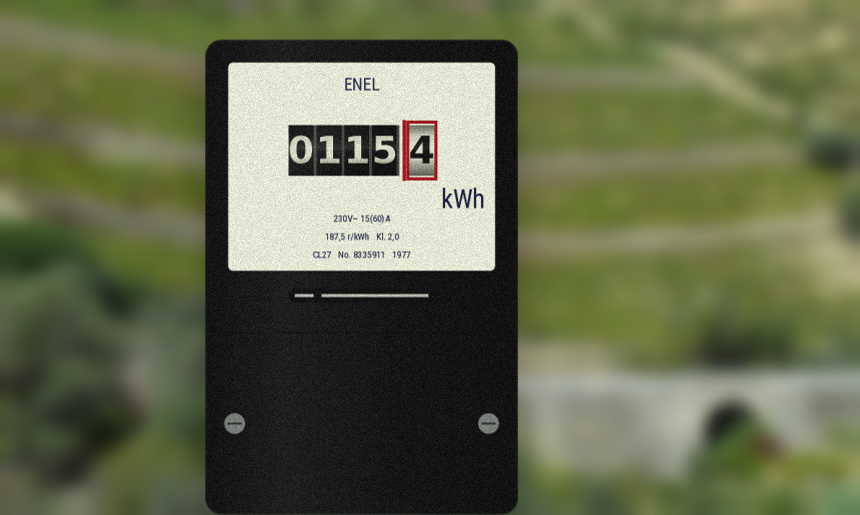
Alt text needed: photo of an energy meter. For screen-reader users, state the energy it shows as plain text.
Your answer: 115.4 kWh
